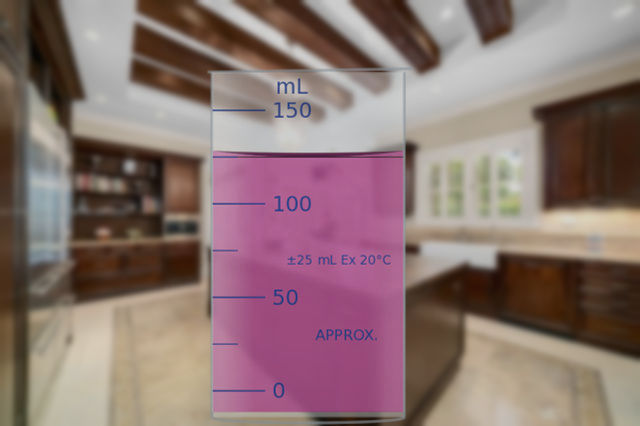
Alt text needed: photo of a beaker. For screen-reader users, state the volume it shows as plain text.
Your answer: 125 mL
